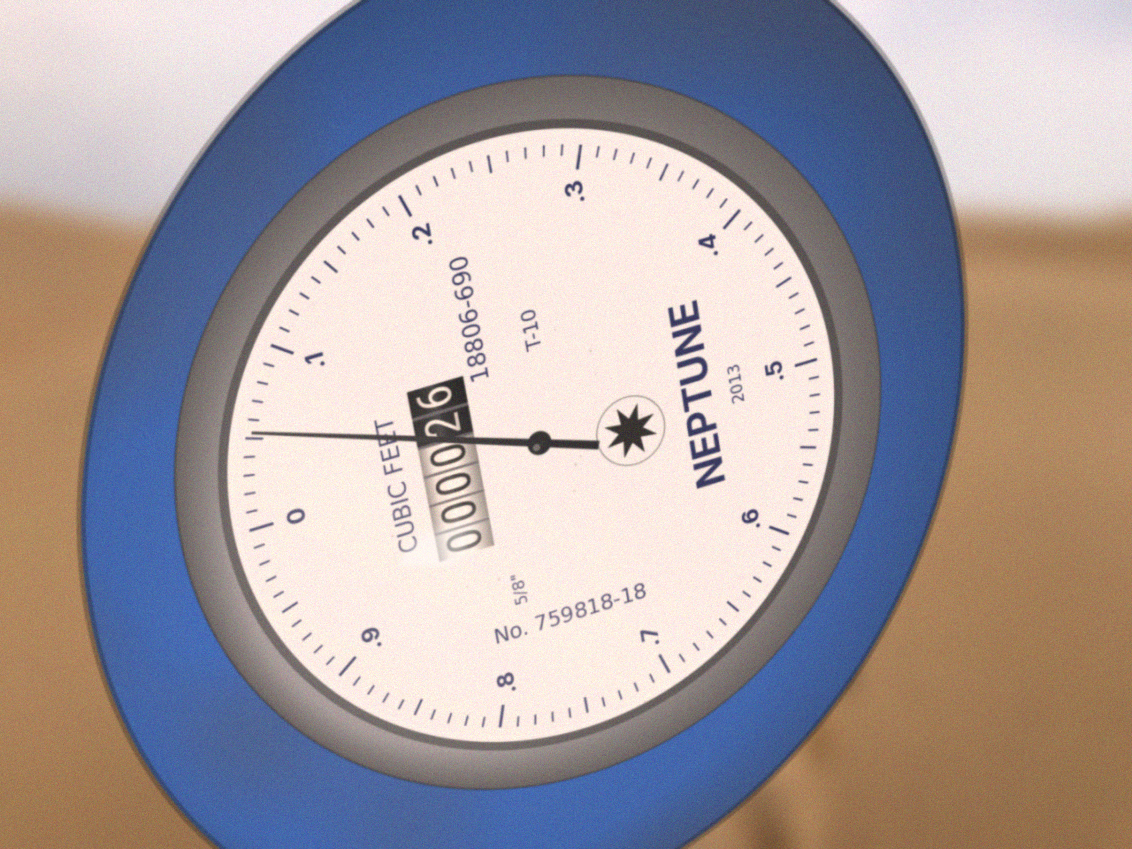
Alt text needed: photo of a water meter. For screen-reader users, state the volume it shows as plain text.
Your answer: 26.05 ft³
